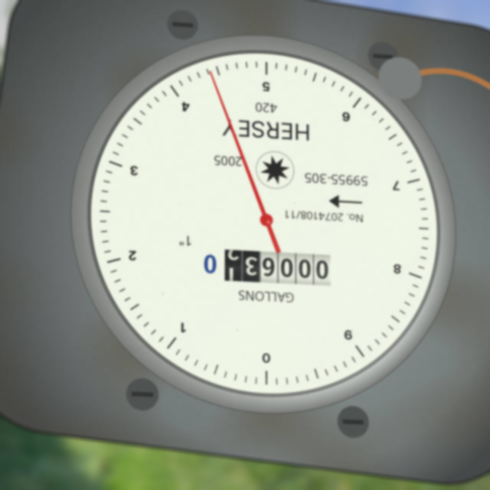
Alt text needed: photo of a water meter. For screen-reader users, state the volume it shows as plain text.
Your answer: 6314.4 gal
